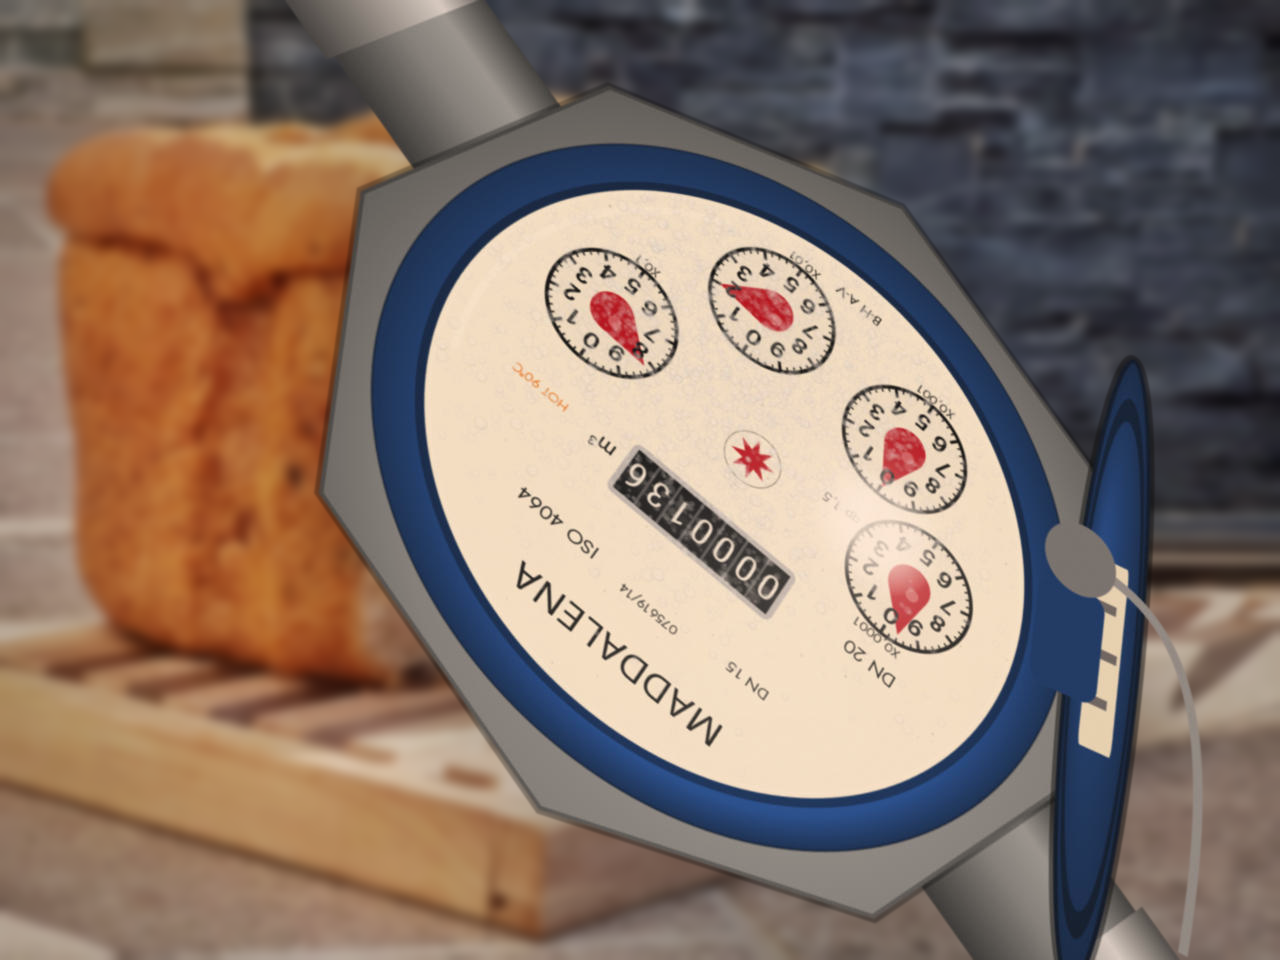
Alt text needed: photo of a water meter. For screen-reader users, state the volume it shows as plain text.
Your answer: 136.8199 m³
